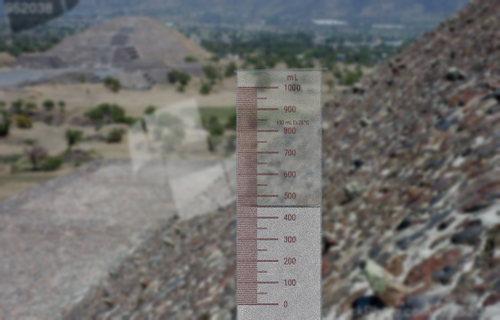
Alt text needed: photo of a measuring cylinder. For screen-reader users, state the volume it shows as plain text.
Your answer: 450 mL
